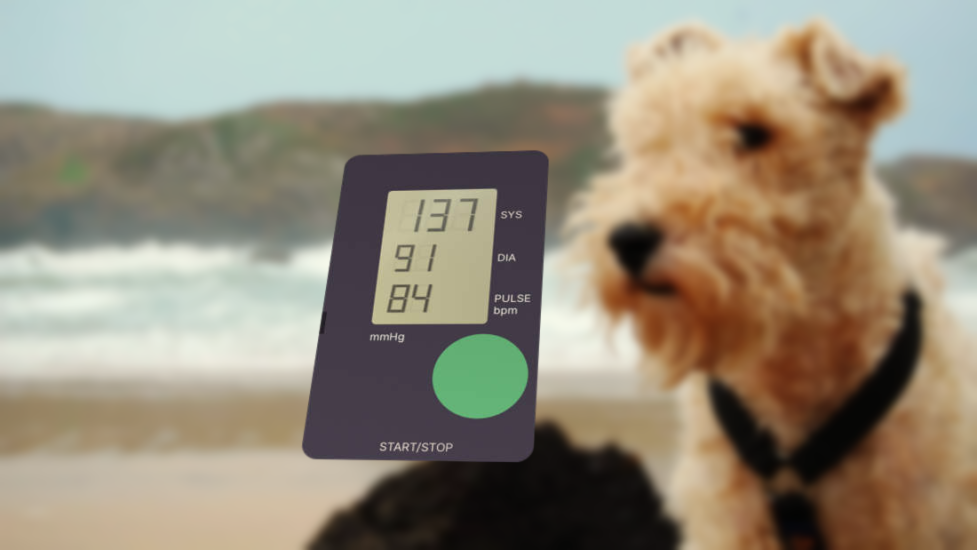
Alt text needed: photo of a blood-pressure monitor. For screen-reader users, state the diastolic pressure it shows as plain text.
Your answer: 91 mmHg
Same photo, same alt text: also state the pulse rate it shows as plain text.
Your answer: 84 bpm
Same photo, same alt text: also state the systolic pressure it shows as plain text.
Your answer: 137 mmHg
